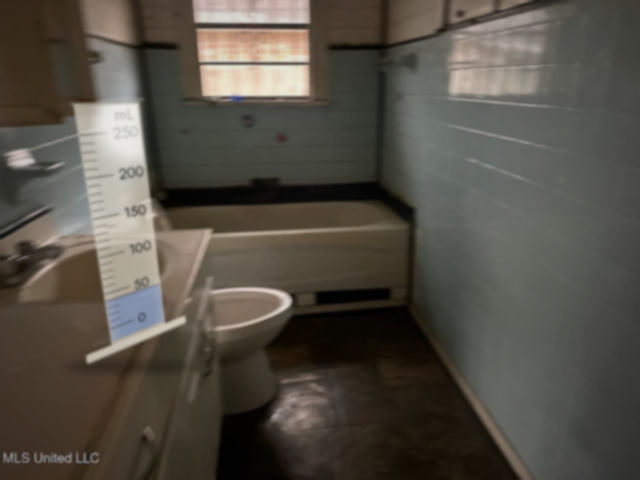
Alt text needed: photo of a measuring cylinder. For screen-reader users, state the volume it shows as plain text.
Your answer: 40 mL
